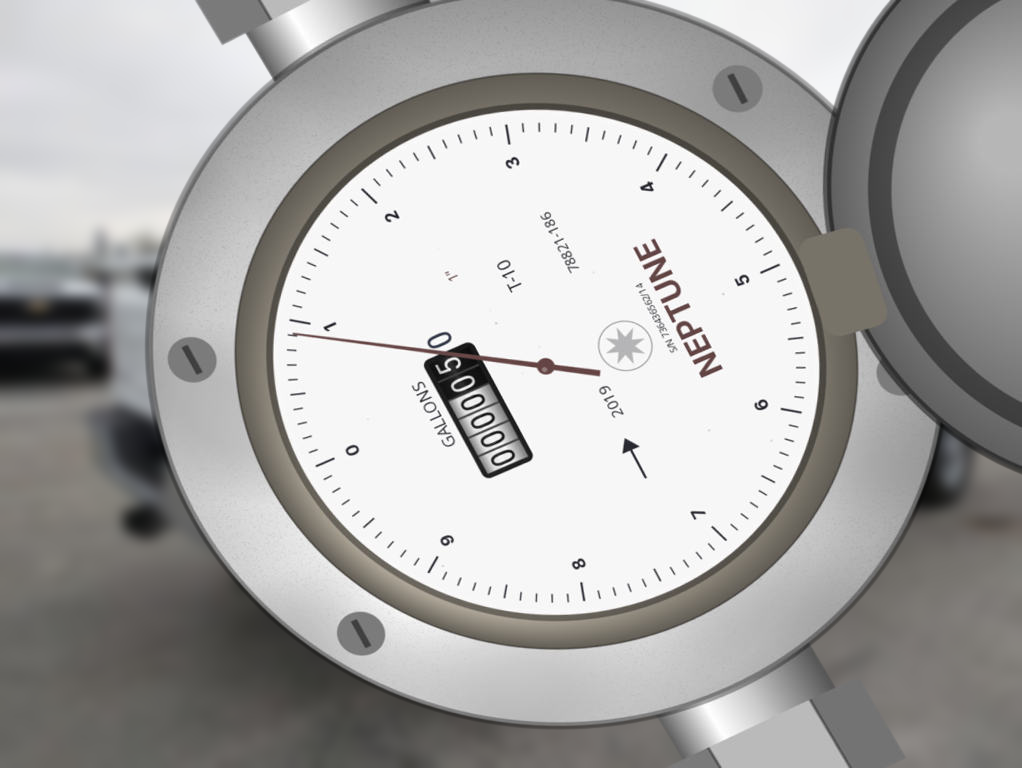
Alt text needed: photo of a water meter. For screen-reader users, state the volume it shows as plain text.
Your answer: 50.9 gal
